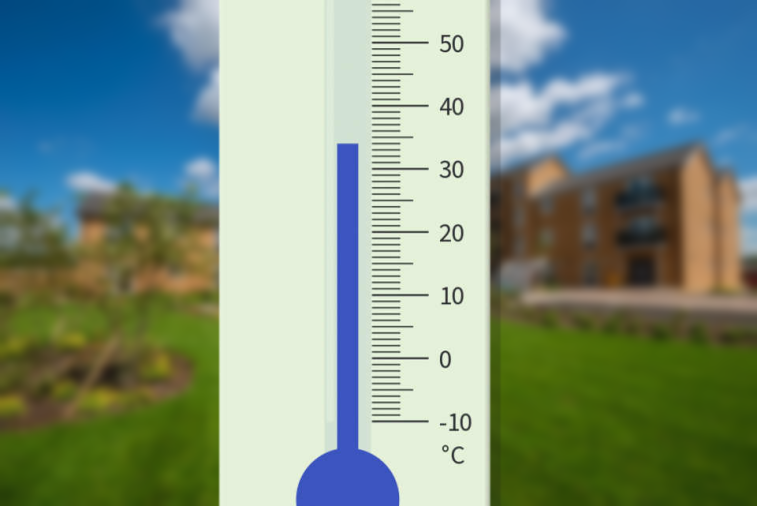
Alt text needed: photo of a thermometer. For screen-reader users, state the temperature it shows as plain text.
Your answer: 34 °C
